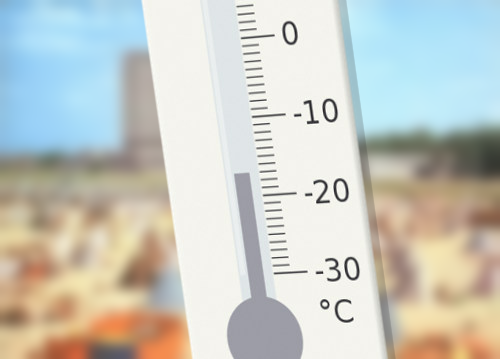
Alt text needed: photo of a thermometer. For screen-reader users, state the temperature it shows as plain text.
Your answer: -17 °C
